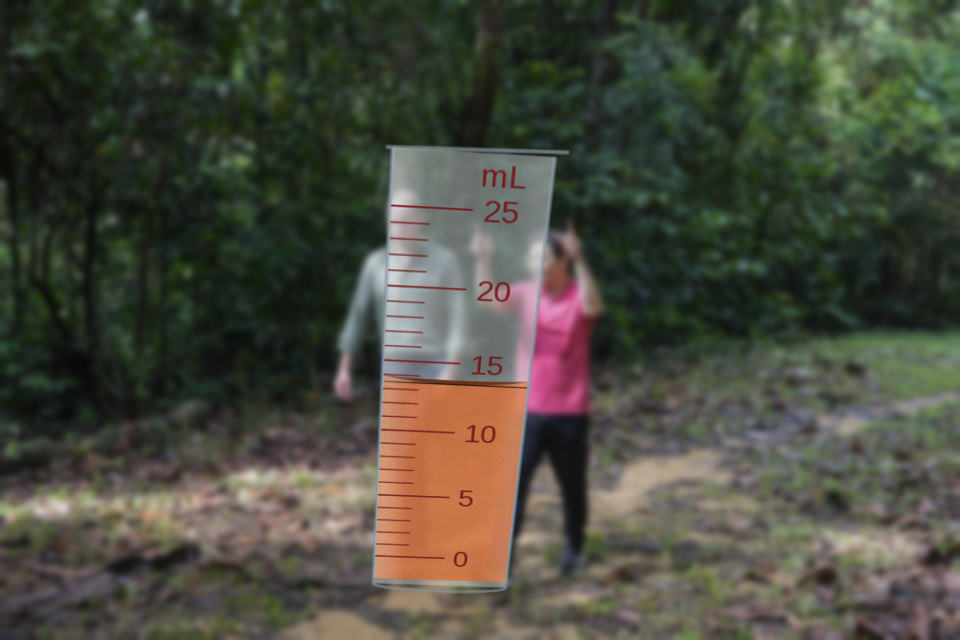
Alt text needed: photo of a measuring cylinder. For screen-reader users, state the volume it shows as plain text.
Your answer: 13.5 mL
